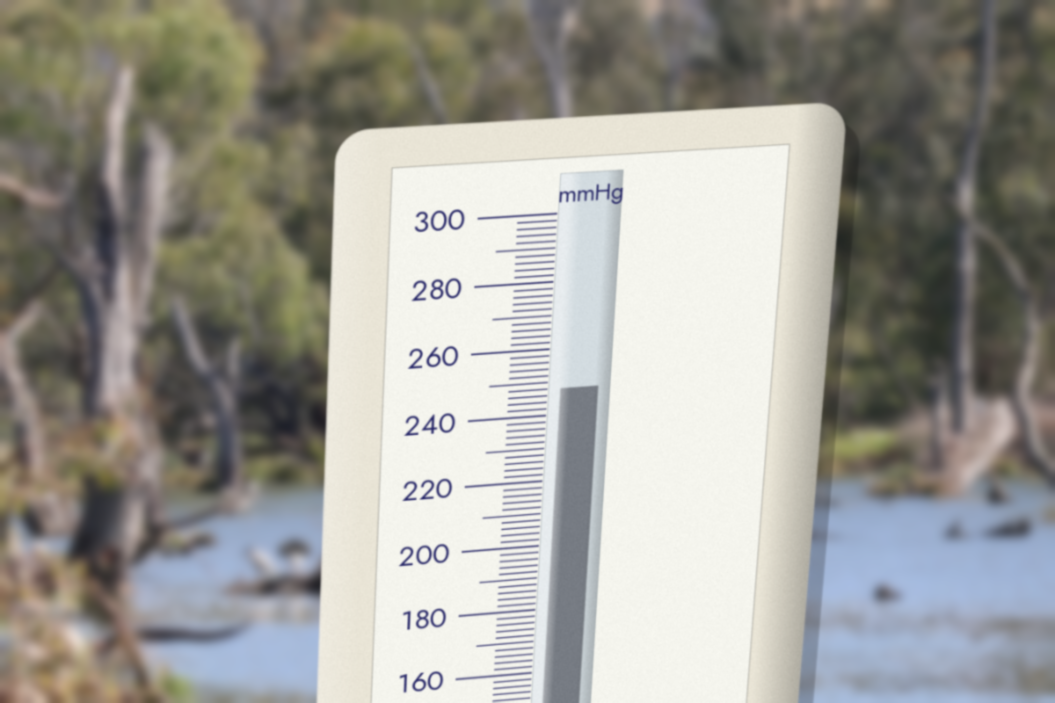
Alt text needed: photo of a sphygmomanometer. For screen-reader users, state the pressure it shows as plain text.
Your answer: 248 mmHg
